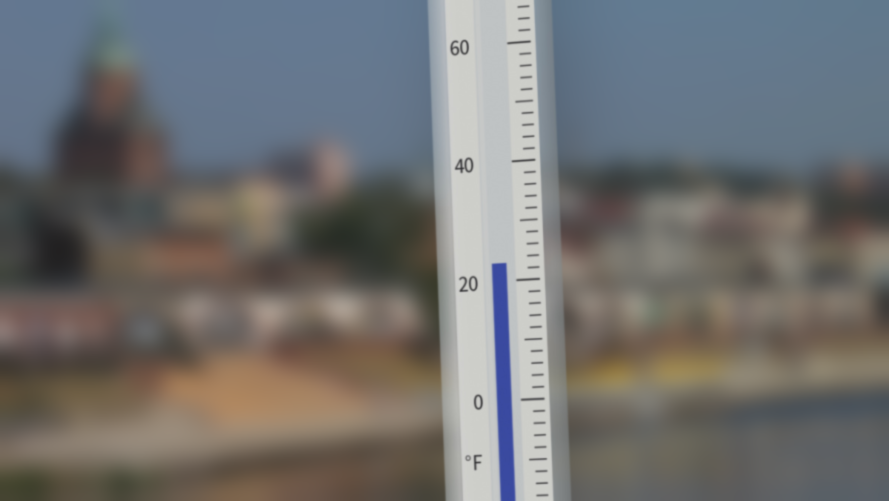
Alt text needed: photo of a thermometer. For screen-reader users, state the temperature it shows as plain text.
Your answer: 23 °F
